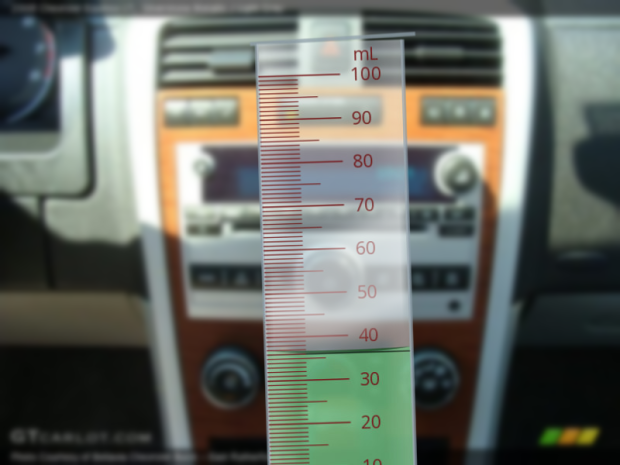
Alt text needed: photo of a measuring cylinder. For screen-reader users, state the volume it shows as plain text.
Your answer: 36 mL
